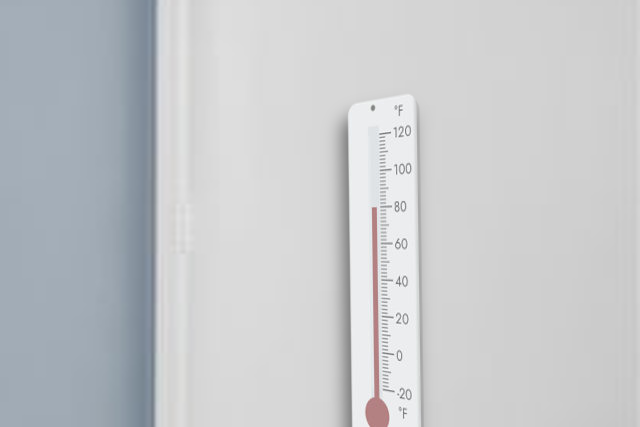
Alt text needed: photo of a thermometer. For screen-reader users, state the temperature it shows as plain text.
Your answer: 80 °F
